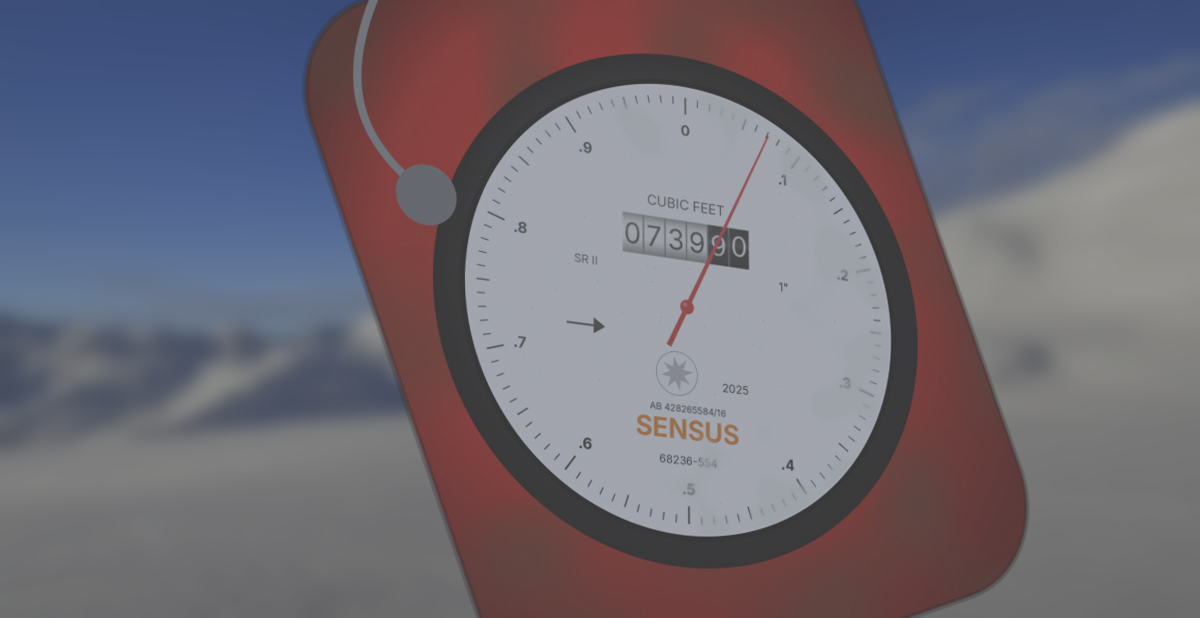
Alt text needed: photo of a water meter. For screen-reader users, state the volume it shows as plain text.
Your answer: 73990.07 ft³
